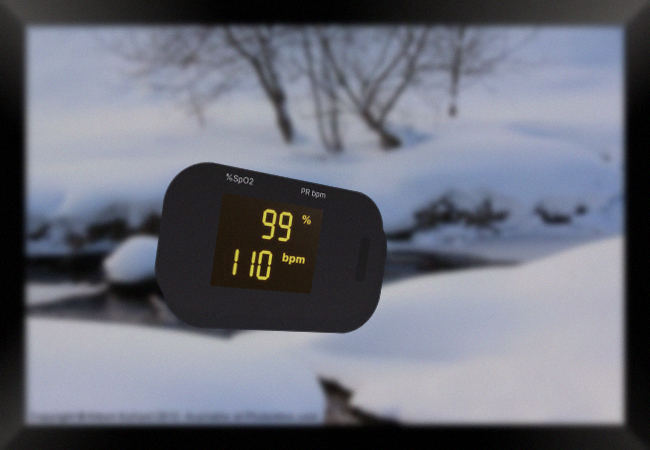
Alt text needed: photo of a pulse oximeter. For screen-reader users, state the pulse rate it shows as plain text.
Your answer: 110 bpm
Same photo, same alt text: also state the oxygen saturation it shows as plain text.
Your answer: 99 %
